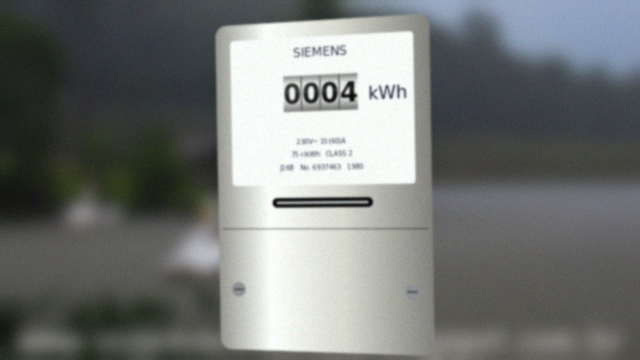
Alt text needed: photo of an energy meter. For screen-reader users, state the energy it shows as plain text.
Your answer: 4 kWh
